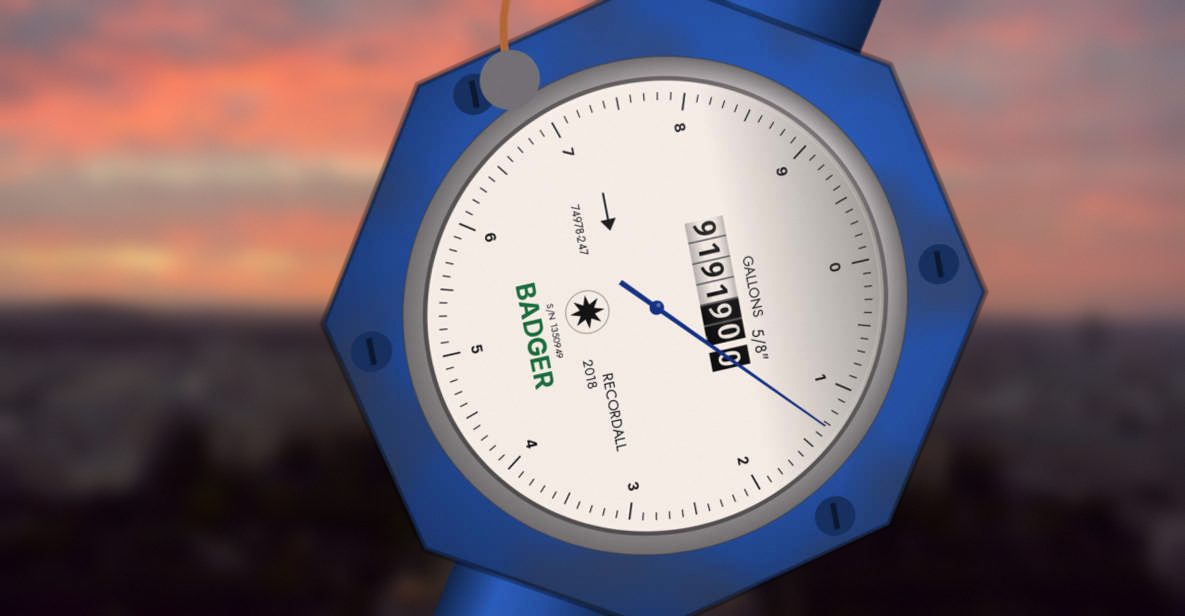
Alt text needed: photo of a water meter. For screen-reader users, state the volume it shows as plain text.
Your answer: 9191901.3 gal
